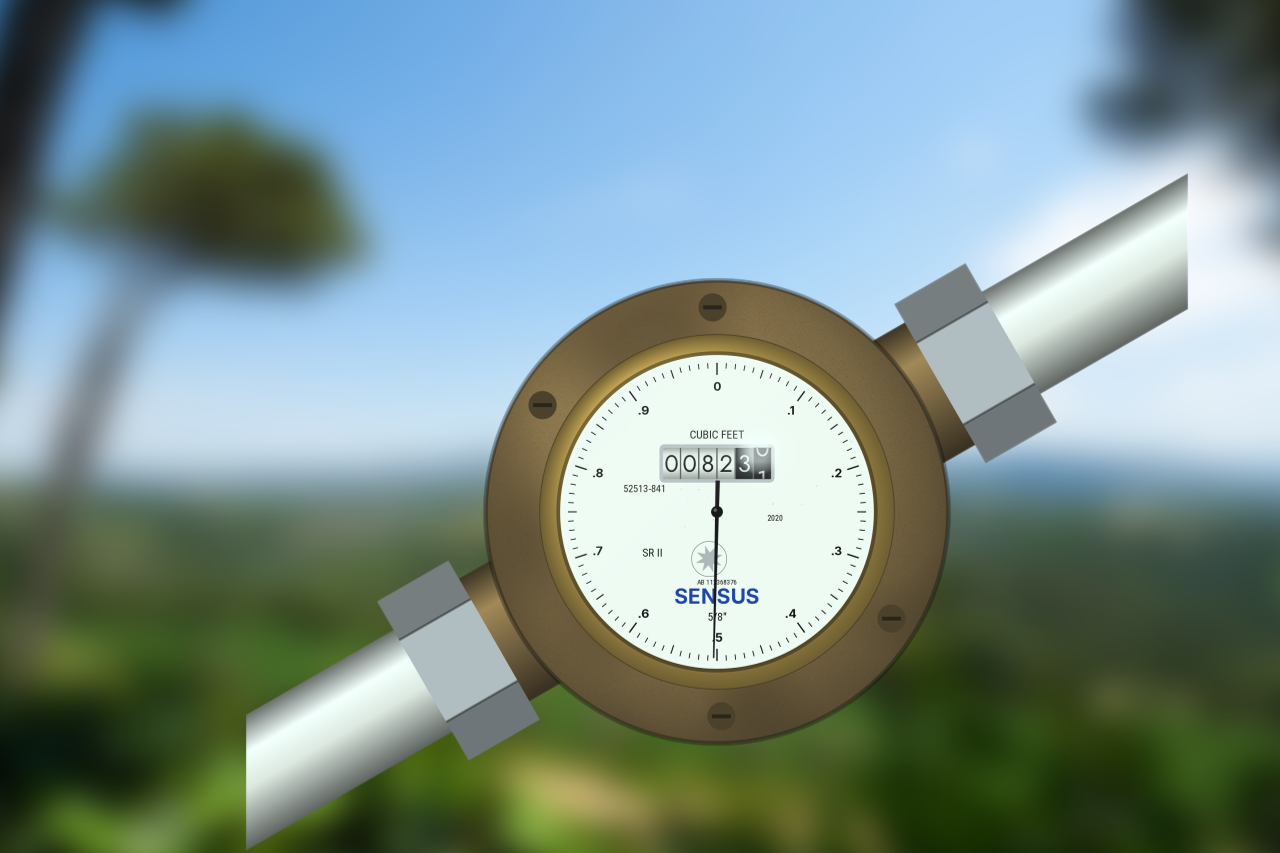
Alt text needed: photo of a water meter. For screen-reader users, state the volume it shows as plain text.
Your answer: 8230.50 ft³
